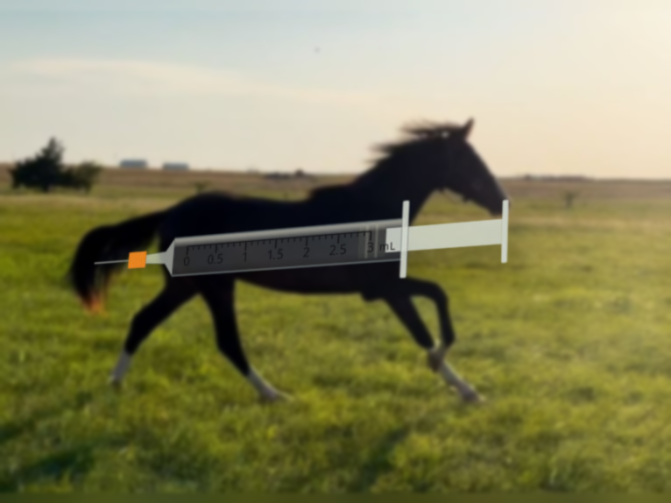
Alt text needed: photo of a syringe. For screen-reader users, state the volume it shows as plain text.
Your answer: 2.8 mL
